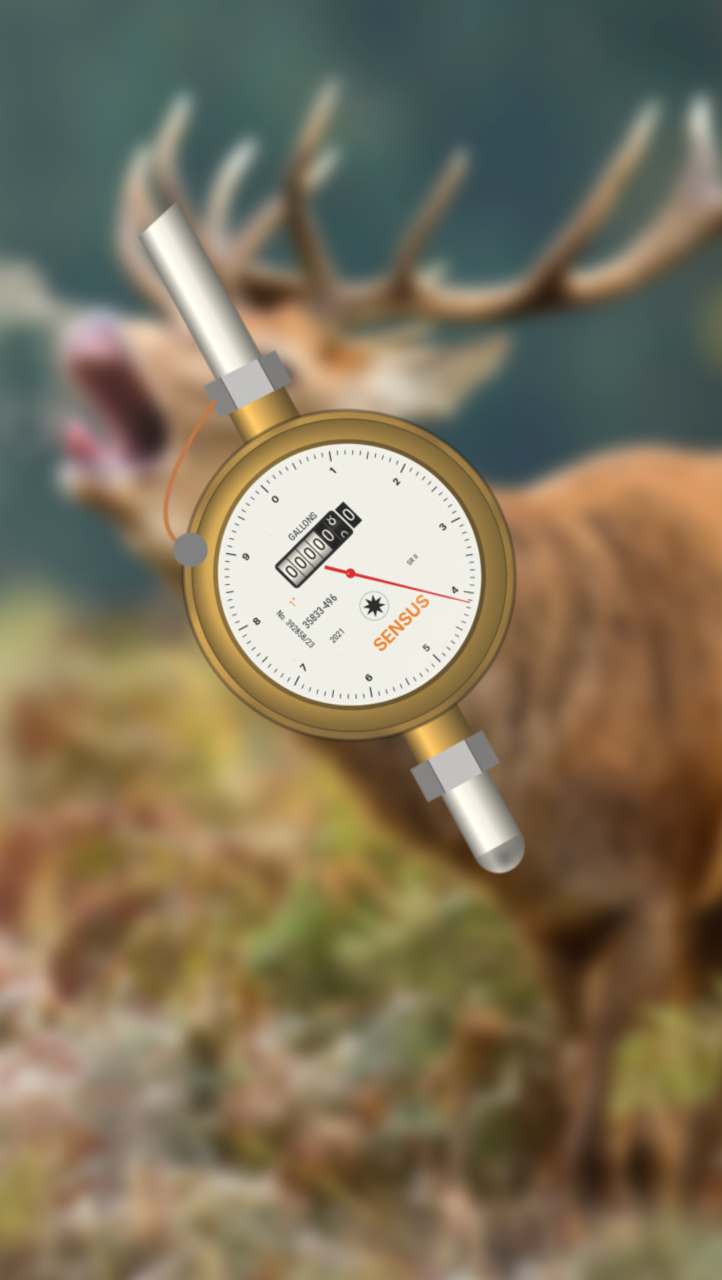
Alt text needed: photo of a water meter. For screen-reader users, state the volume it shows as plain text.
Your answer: 84.1 gal
